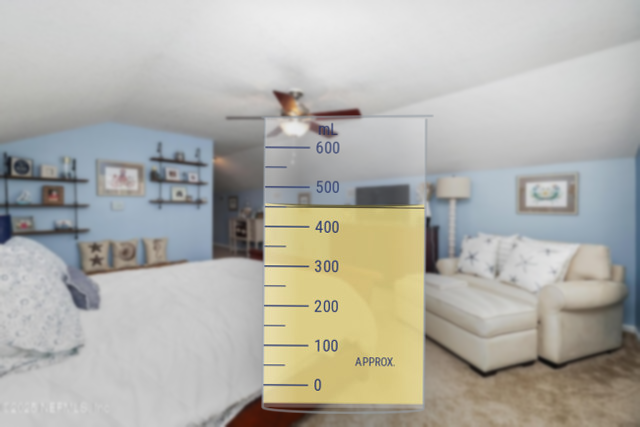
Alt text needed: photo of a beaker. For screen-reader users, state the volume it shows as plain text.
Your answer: 450 mL
